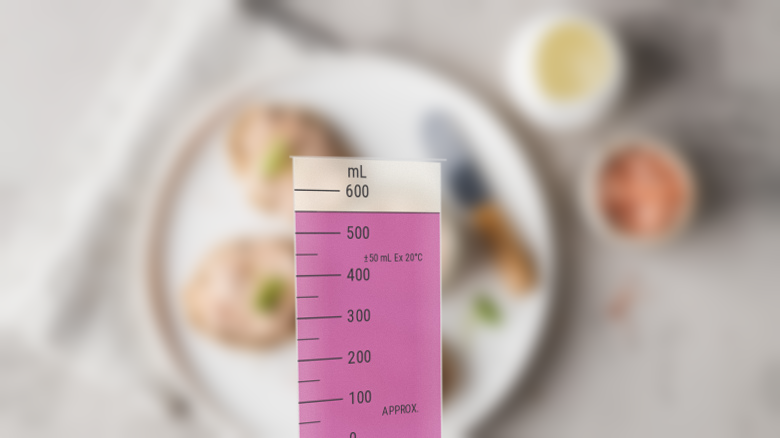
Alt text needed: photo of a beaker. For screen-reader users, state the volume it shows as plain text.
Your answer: 550 mL
